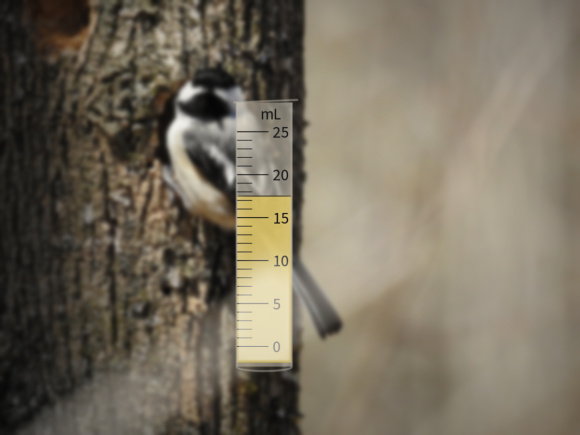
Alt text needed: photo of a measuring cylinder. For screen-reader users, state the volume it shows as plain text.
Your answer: 17.5 mL
